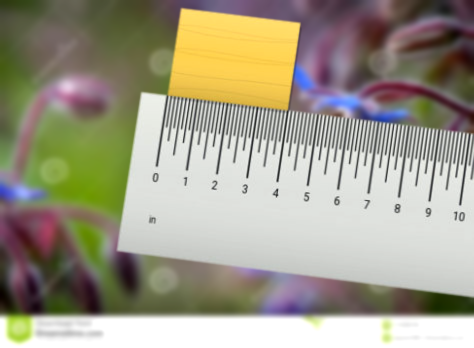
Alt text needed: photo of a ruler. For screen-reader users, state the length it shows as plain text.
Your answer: 4 in
